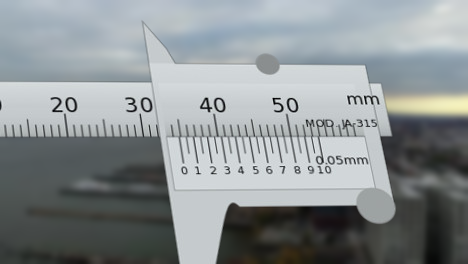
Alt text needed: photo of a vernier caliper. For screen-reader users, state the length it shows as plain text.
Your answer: 34.8 mm
